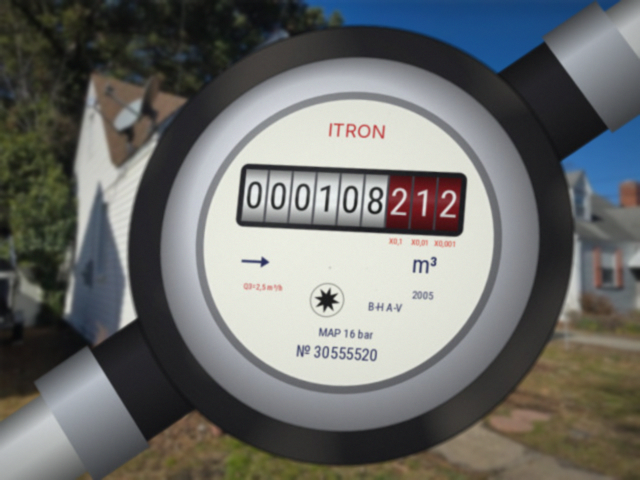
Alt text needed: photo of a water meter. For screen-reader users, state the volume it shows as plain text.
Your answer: 108.212 m³
